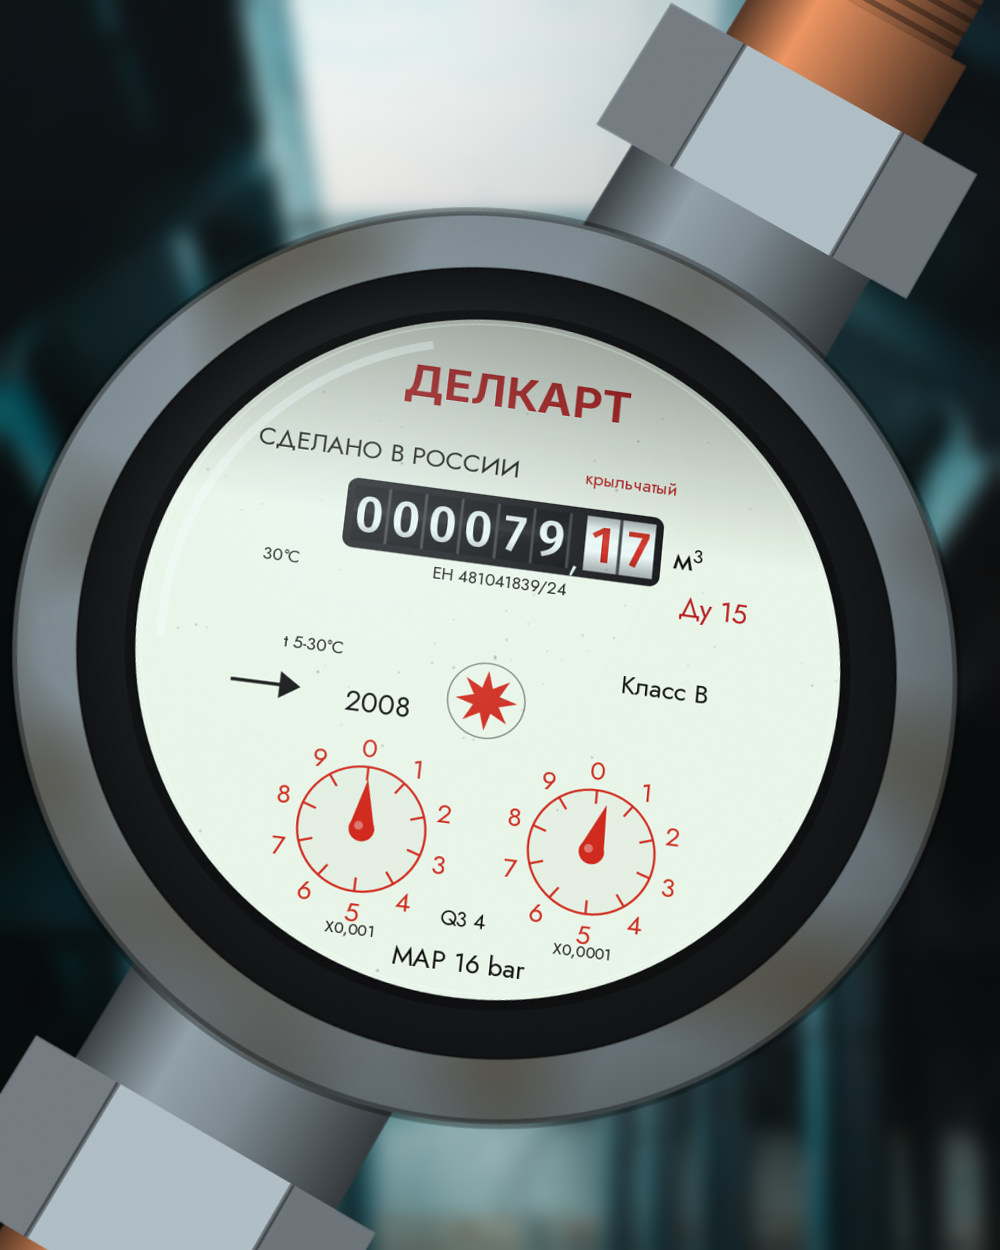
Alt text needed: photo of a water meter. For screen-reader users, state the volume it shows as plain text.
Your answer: 79.1700 m³
